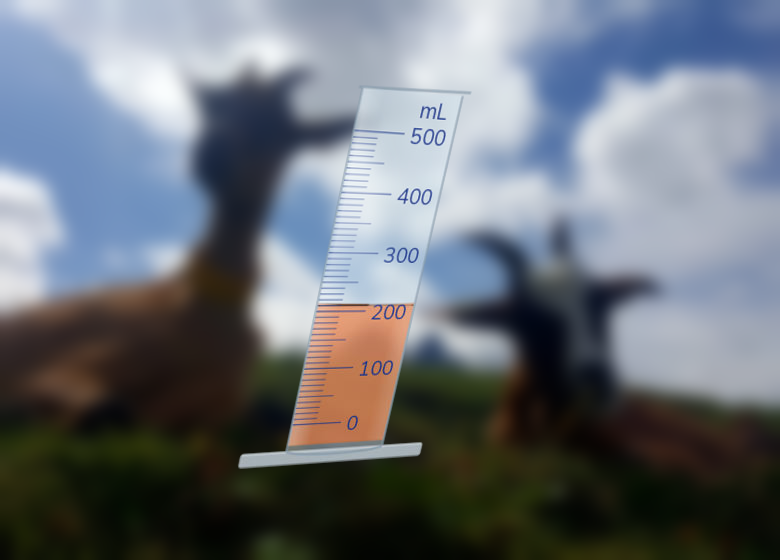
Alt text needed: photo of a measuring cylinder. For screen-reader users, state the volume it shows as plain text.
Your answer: 210 mL
